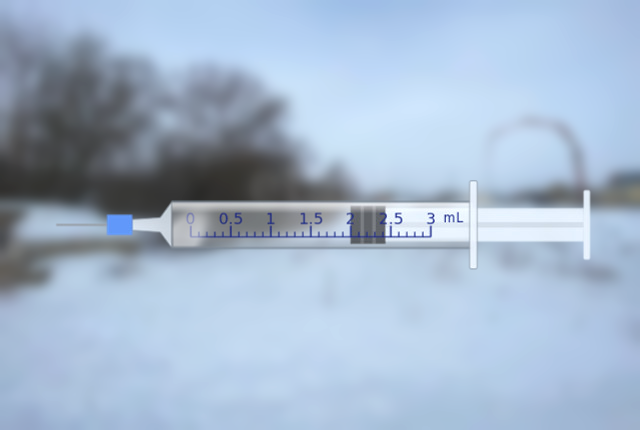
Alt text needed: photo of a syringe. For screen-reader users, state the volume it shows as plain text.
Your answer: 2 mL
